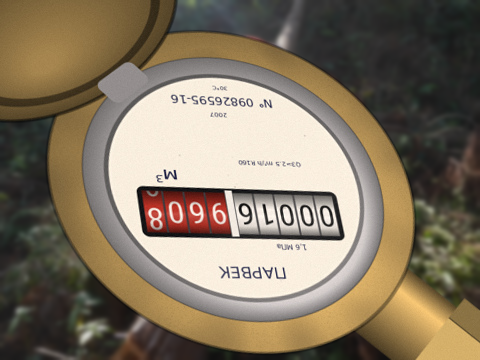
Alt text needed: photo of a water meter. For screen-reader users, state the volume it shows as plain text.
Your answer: 16.9608 m³
